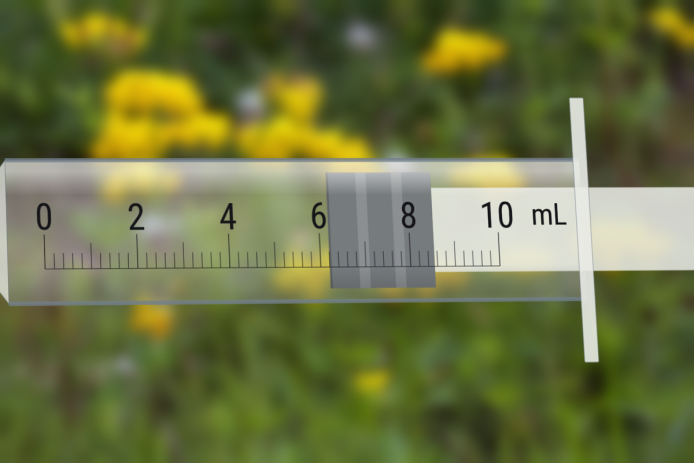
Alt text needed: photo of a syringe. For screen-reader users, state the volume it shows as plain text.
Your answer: 6.2 mL
